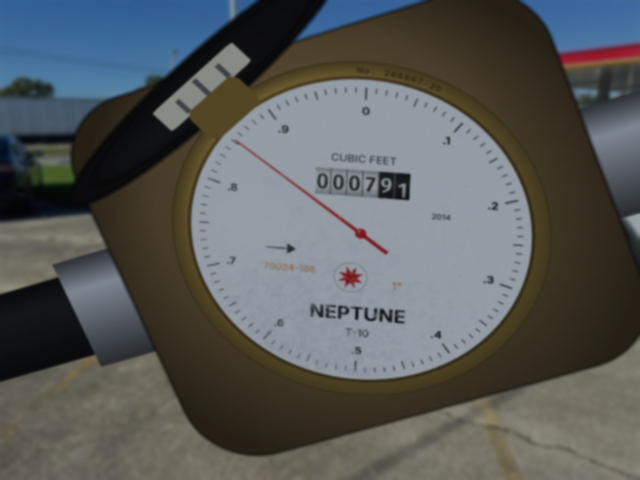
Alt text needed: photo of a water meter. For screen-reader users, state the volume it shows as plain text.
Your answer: 790.85 ft³
